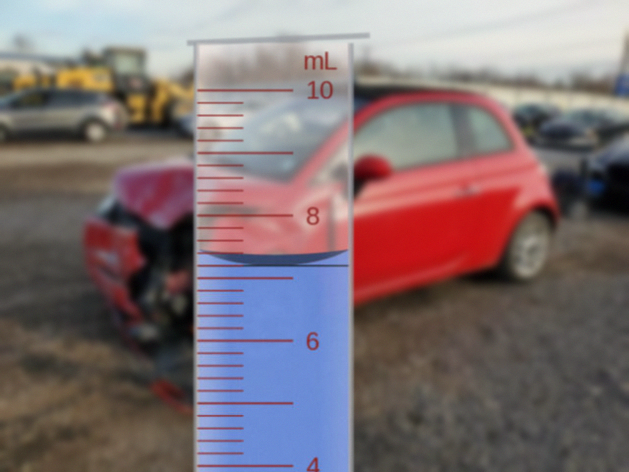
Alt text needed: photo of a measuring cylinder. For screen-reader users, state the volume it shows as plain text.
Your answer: 7.2 mL
